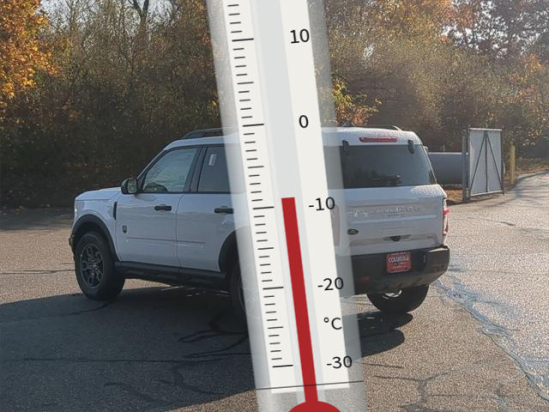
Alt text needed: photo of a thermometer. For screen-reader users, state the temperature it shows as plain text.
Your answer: -9 °C
